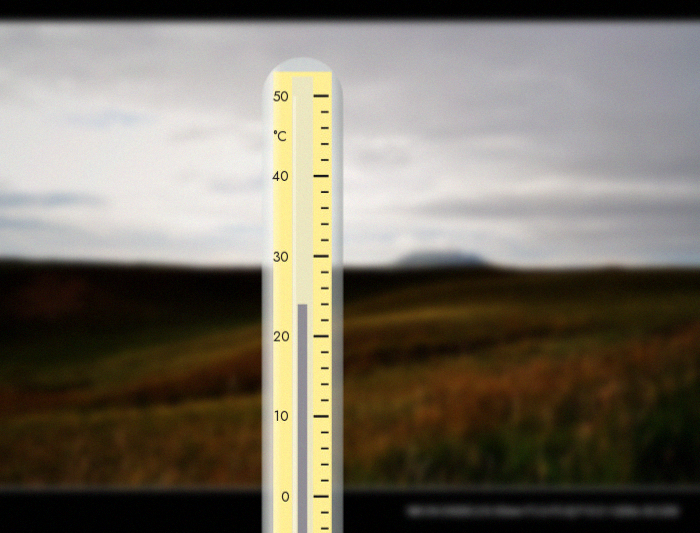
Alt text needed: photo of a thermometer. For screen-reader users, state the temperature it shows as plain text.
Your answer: 24 °C
